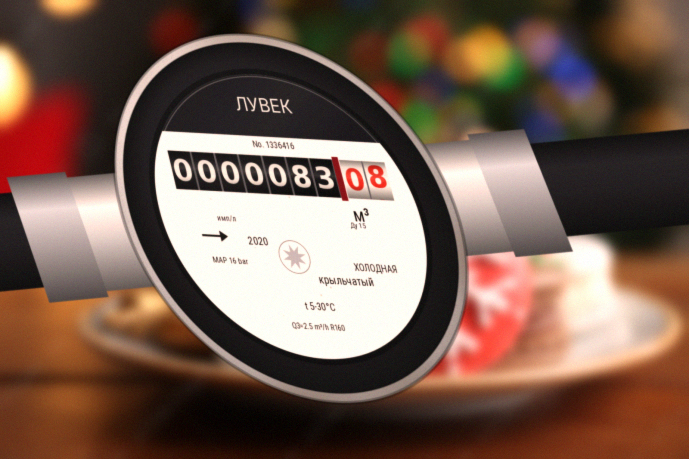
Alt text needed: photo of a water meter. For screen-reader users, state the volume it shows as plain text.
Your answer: 83.08 m³
